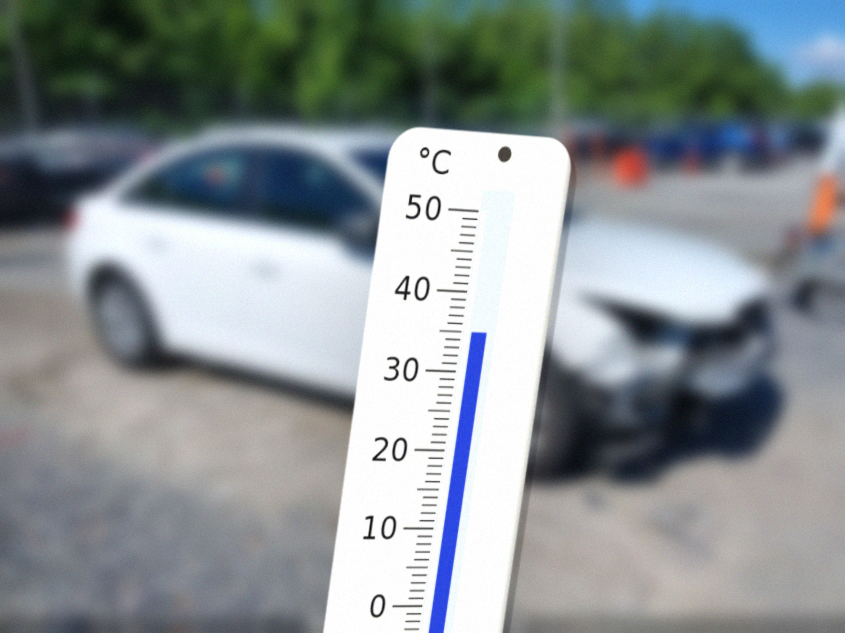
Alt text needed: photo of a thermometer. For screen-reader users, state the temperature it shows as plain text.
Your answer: 35 °C
